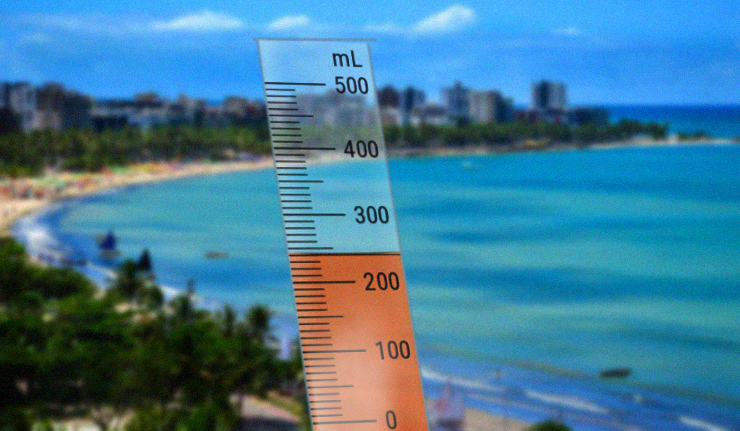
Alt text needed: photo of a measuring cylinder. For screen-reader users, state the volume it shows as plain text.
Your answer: 240 mL
